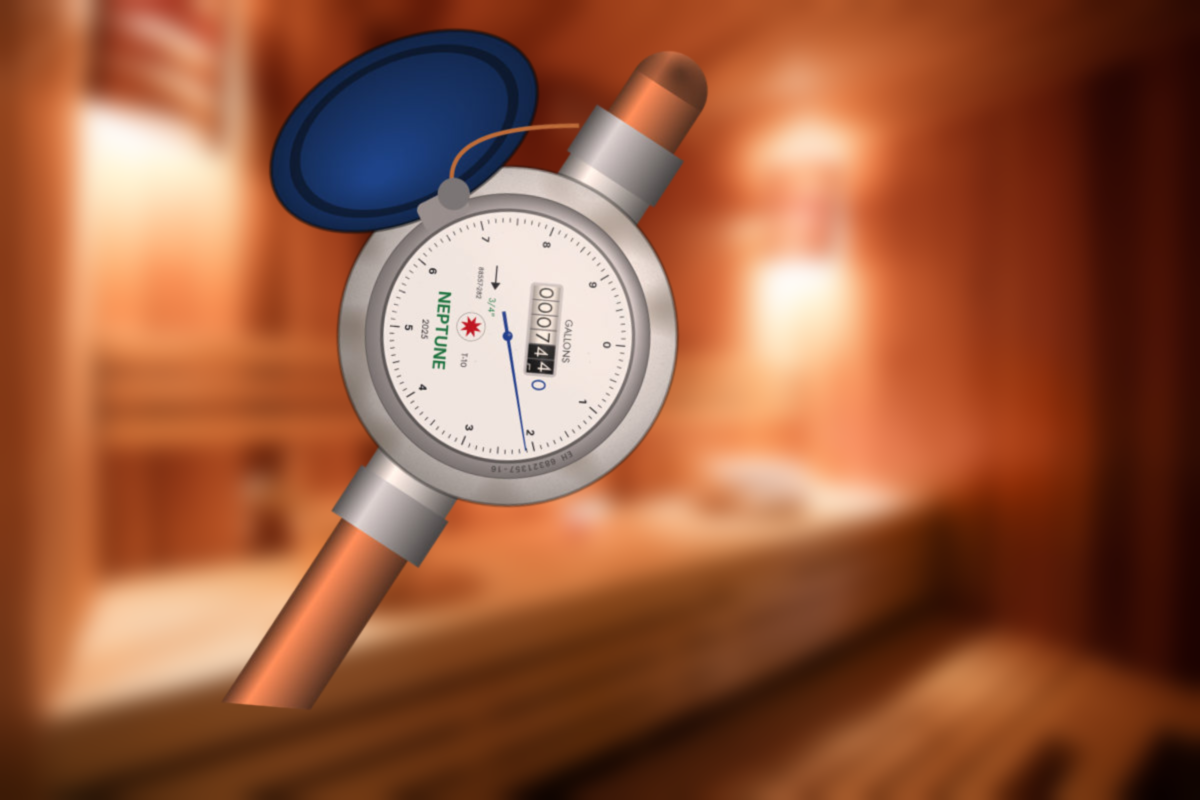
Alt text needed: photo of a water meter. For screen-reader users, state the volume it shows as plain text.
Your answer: 7442.1 gal
